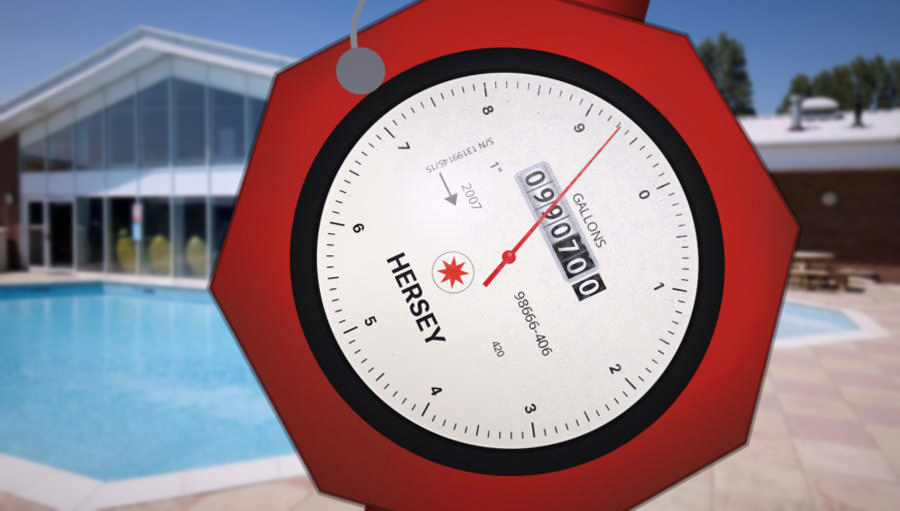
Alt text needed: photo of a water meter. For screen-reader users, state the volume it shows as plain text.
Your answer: 990699.3 gal
